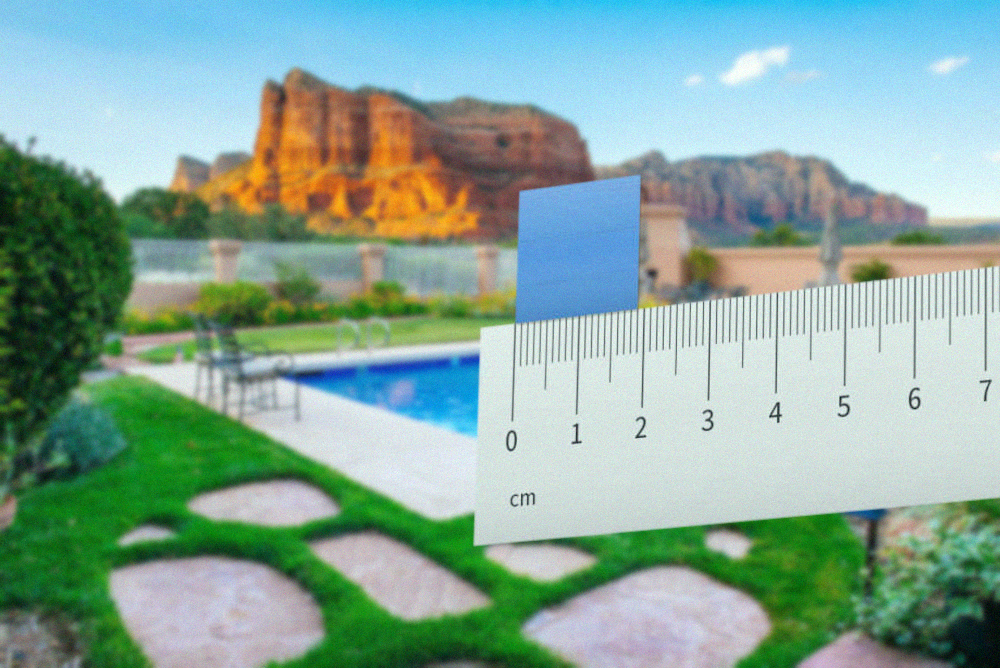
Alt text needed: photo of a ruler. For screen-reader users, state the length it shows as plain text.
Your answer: 1.9 cm
